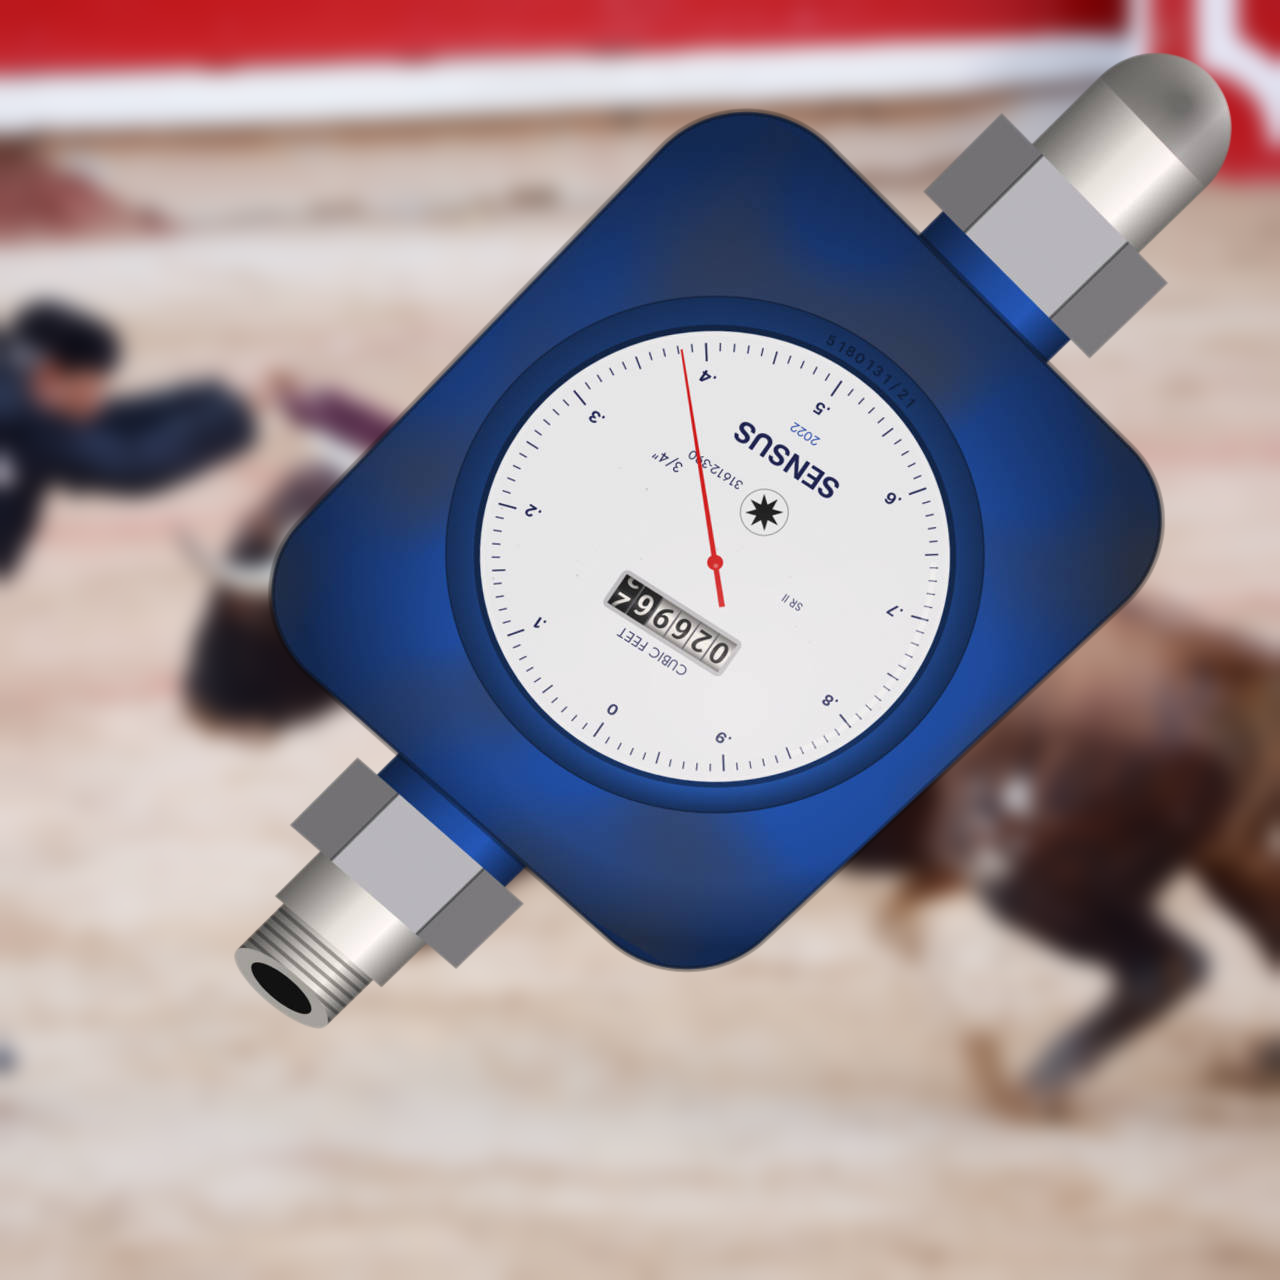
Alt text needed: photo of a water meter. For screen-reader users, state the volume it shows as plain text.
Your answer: 26962.38 ft³
